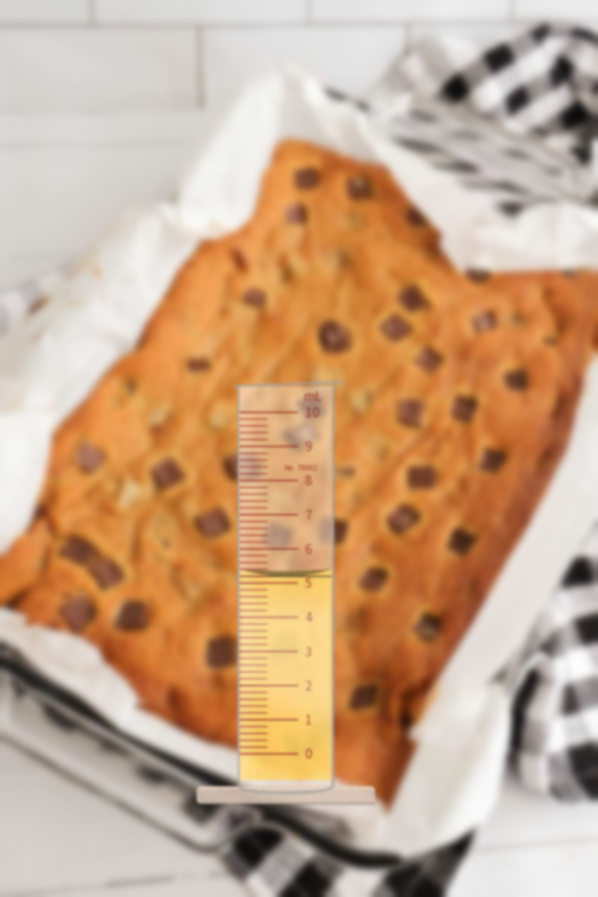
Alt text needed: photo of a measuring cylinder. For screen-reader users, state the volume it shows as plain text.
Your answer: 5.2 mL
